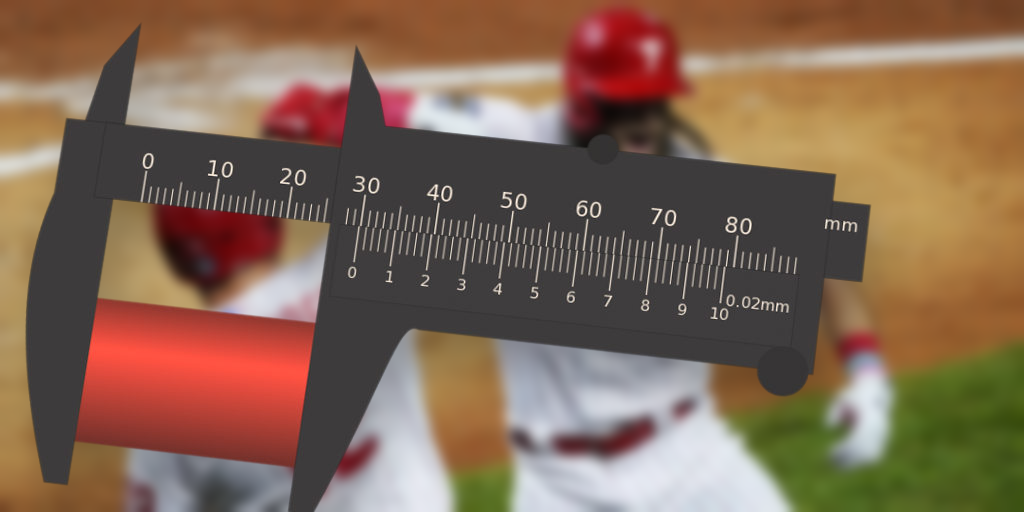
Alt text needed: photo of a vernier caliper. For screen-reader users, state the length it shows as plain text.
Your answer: 29.8 mm
